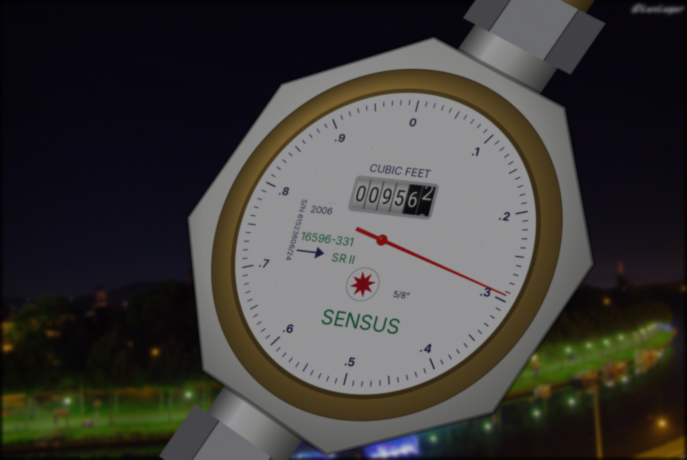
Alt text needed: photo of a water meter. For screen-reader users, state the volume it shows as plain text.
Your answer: 9562.29 ft³
